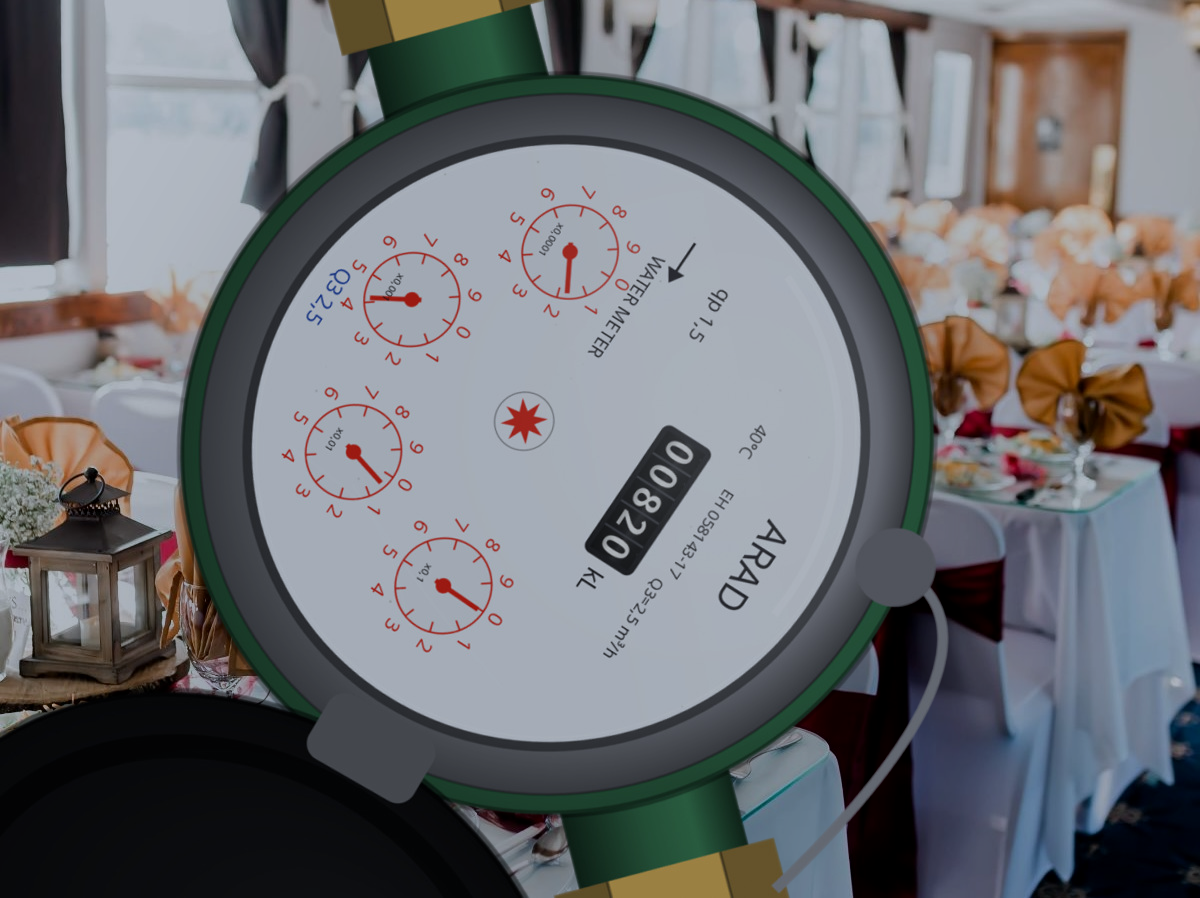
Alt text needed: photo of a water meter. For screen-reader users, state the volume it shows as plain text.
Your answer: 820.0041 kL
